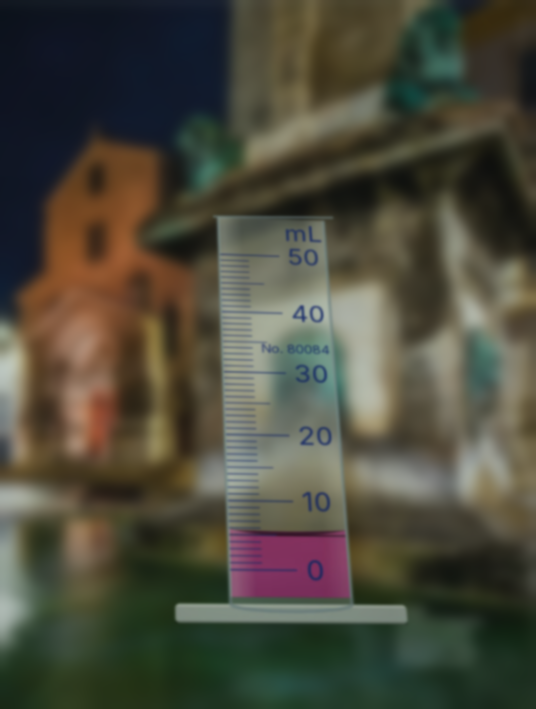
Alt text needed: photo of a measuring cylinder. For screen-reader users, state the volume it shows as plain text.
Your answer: 5 mL
